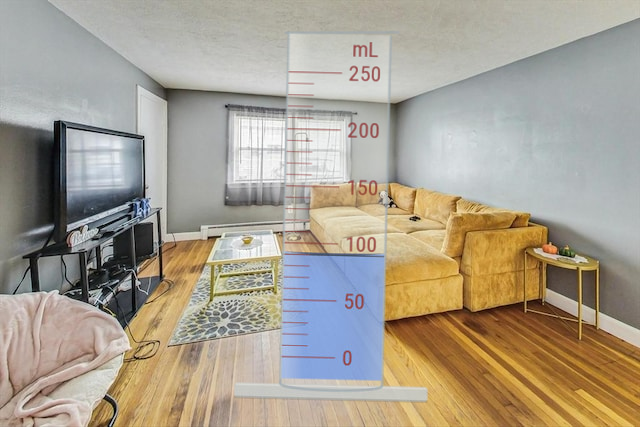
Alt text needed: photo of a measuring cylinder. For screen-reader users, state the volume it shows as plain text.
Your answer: 90 mL
